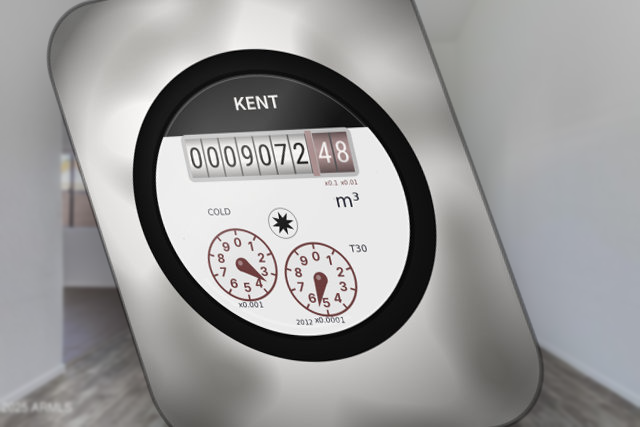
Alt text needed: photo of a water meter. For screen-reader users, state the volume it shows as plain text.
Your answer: 9072.4835 m³
